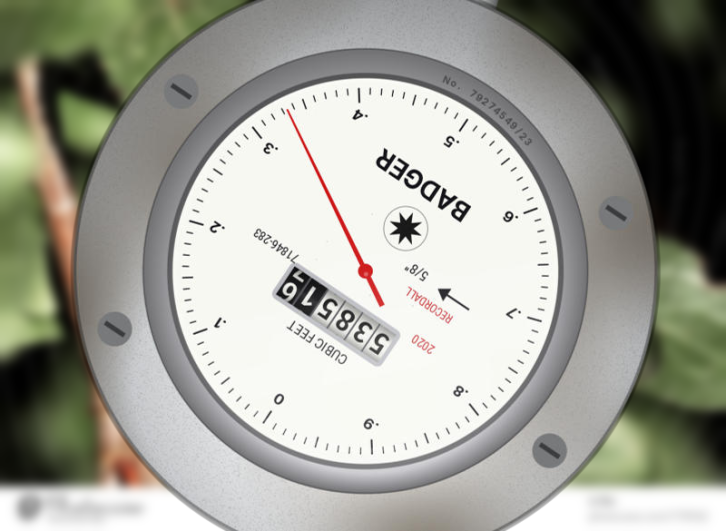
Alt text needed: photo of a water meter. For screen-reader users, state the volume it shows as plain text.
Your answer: 538516.33 ft³
